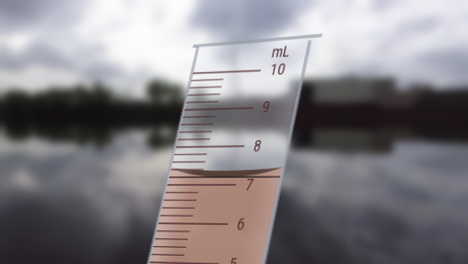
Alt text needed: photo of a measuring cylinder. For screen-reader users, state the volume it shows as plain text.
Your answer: 7.2 mL
